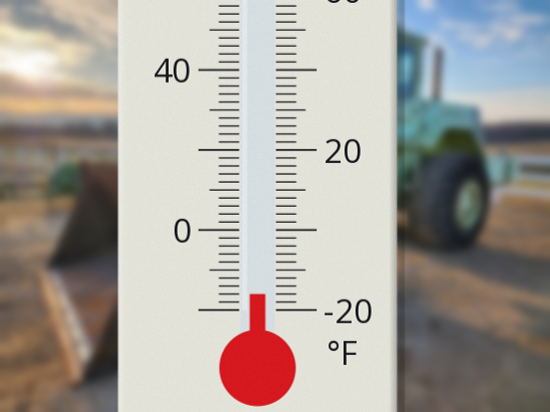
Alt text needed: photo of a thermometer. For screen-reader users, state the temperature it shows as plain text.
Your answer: -16 °F
